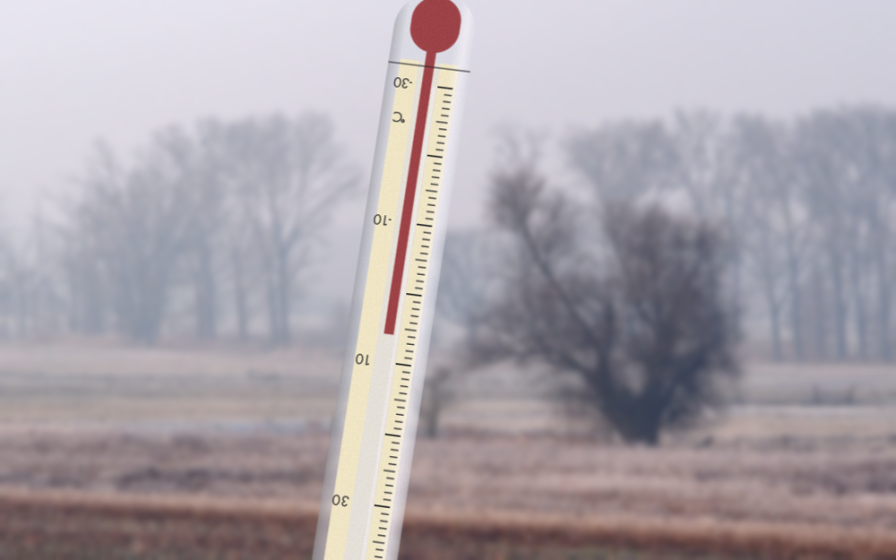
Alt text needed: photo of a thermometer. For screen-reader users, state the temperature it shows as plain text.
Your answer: 6 °C
